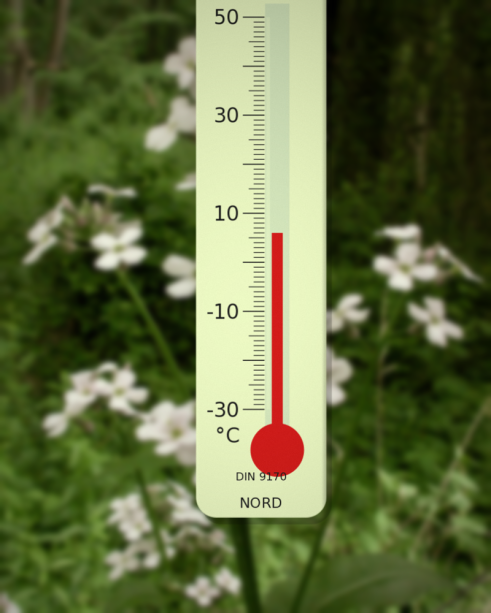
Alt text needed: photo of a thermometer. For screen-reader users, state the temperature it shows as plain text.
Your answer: 6 °C
